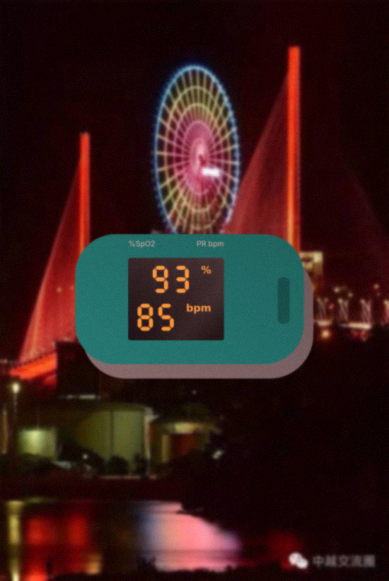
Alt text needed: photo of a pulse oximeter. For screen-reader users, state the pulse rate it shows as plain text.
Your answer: 85 bpm
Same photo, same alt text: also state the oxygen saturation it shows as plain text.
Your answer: 93 %
